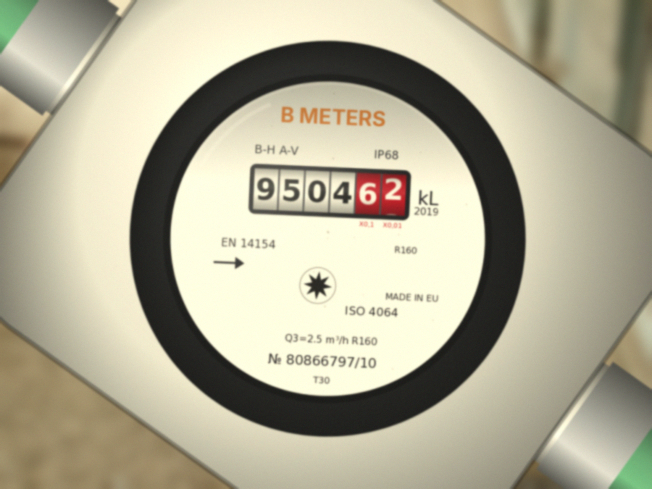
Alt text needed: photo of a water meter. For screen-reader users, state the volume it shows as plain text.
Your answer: 9504.62 kL
